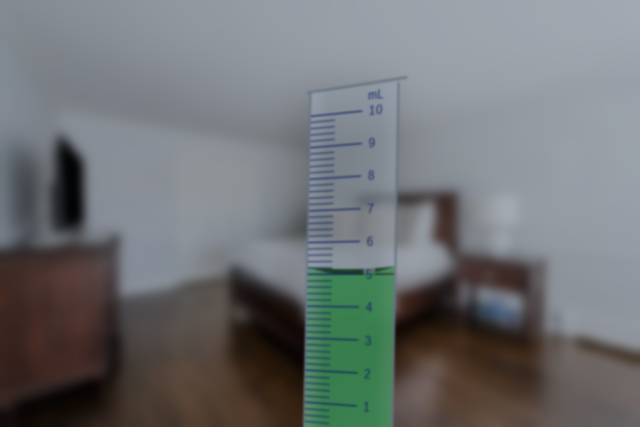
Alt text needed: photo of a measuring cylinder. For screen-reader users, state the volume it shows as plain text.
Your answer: 5 mL
